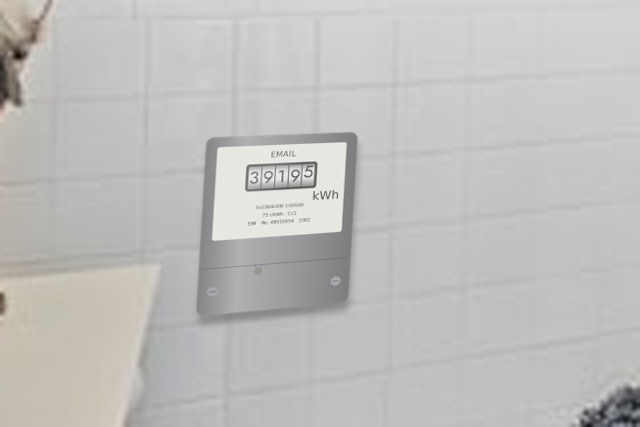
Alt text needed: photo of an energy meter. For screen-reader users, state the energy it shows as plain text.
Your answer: 39195 kWh
